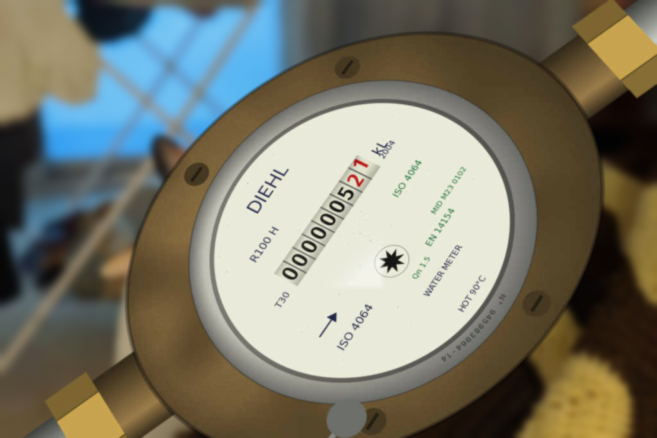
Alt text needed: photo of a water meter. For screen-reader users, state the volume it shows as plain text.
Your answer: 5.21 kL
